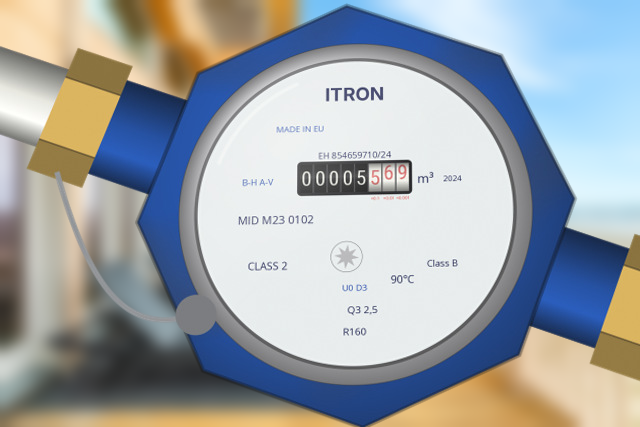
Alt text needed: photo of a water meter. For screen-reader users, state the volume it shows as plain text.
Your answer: 5.569 m³
